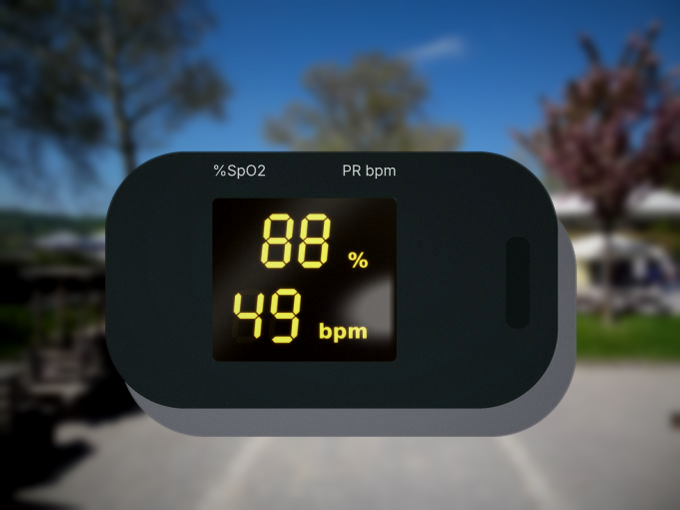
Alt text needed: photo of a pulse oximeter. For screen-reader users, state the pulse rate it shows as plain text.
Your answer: 49 bpm
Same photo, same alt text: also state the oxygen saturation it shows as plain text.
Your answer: 88 %
